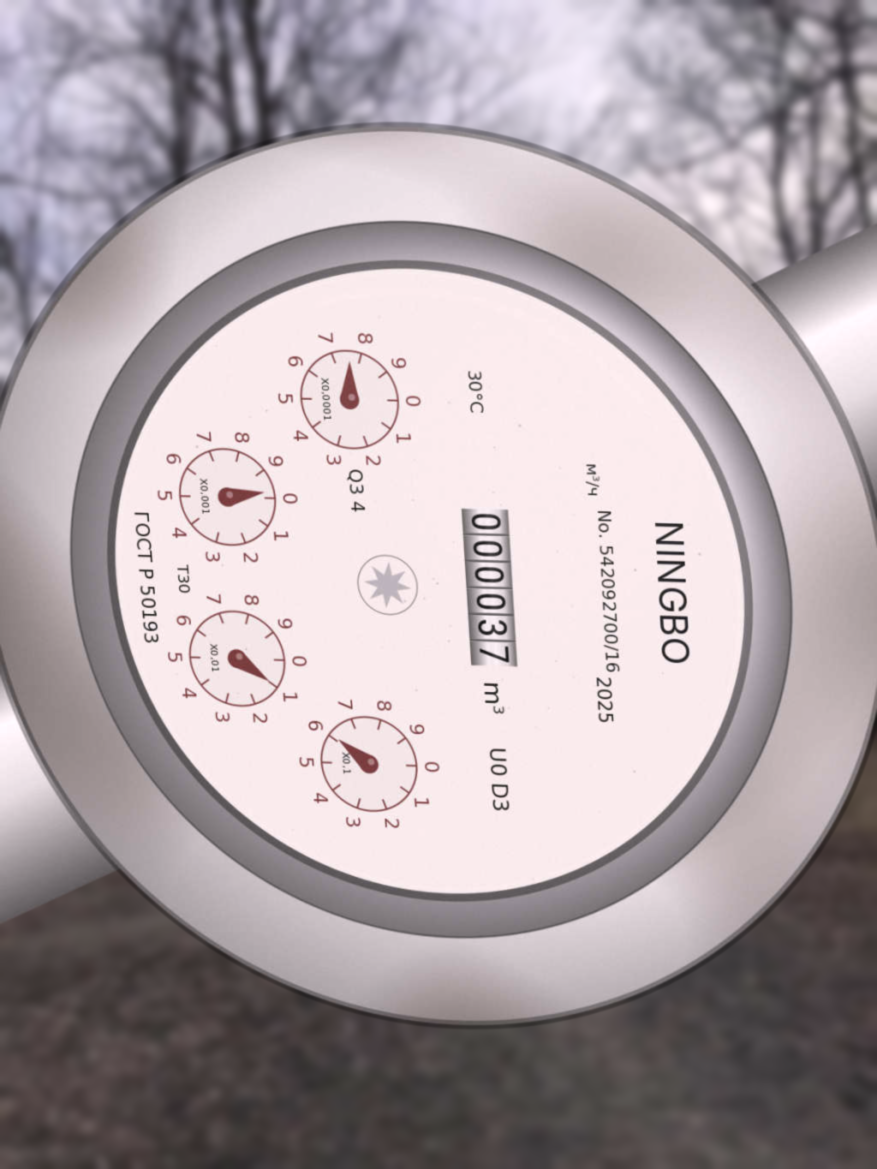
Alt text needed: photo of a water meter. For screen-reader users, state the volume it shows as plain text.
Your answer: 37.6097 m³
